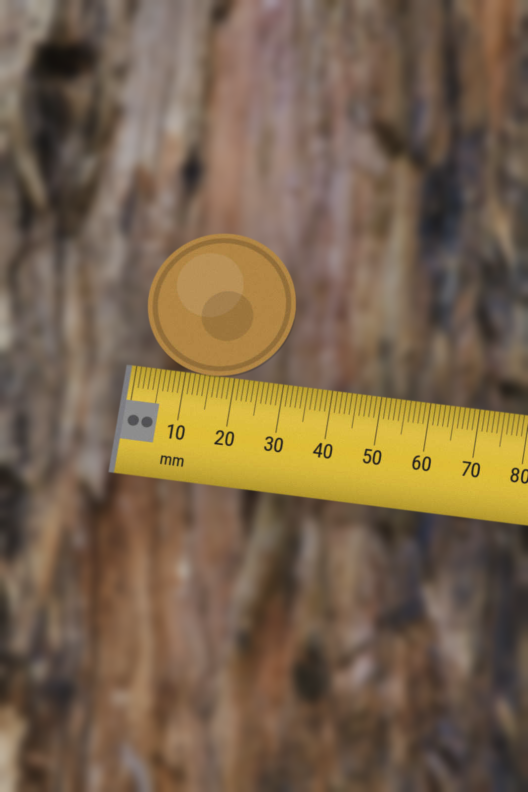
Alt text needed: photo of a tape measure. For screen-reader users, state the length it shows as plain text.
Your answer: 30 mm
